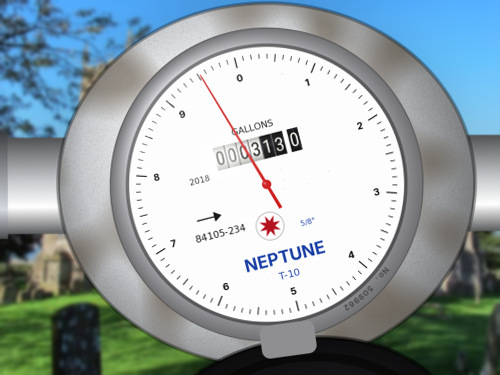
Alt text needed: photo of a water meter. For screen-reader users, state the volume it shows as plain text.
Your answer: 3129.5 gal
